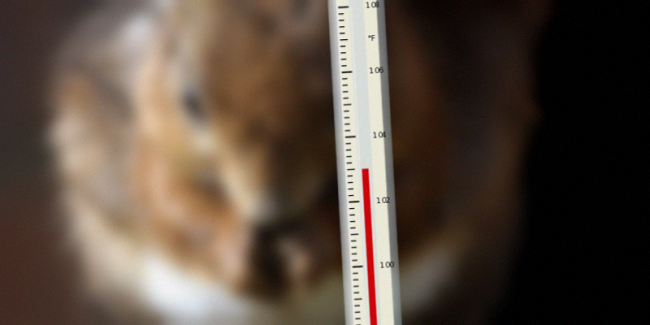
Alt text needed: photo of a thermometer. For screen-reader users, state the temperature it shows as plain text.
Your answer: 103 °F
